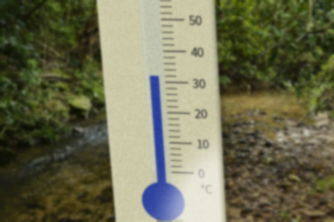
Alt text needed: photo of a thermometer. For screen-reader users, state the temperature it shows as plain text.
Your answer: 32 °C
